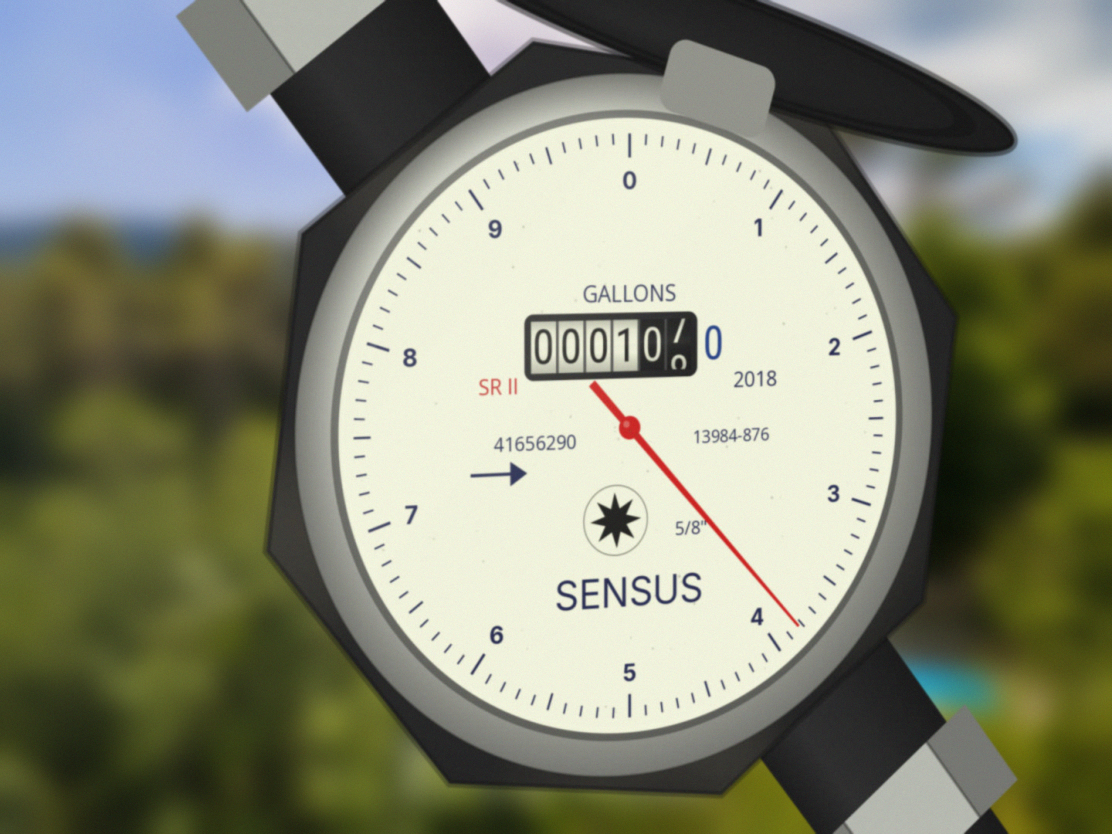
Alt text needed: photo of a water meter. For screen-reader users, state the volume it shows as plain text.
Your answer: 1073.8 gal
